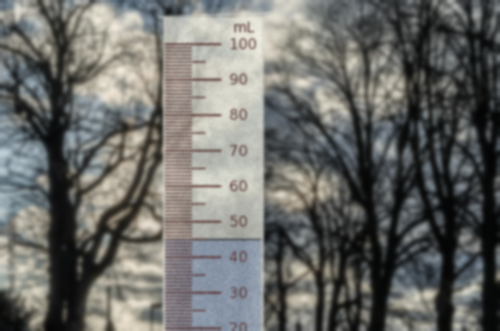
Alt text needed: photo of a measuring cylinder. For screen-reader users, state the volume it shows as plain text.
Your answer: 45 mL
